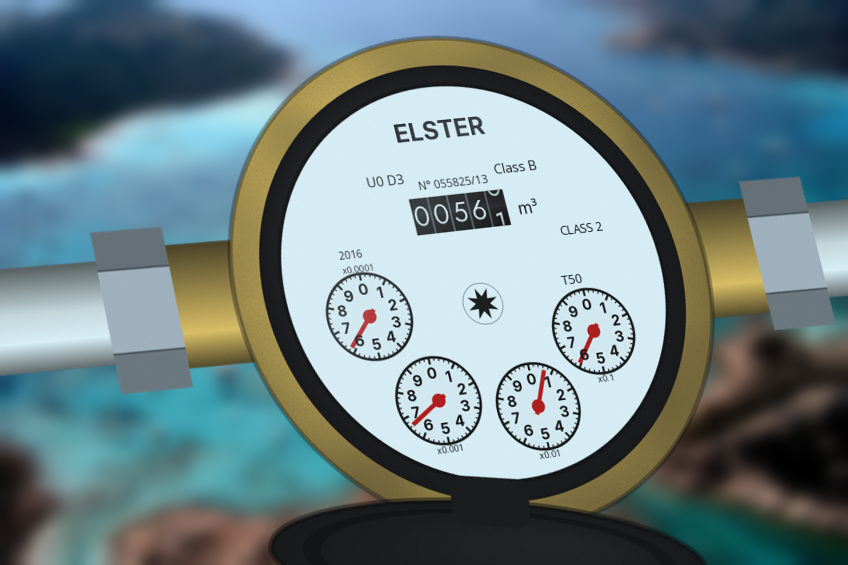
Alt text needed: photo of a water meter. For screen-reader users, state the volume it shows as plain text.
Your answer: 560.6066 m³
